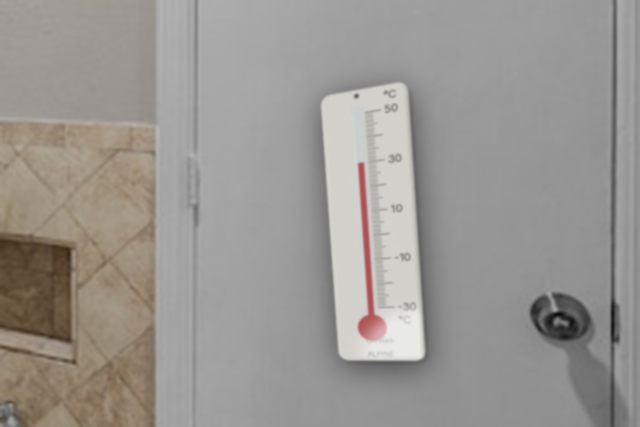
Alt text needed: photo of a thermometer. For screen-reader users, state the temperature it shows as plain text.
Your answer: 30 °C
